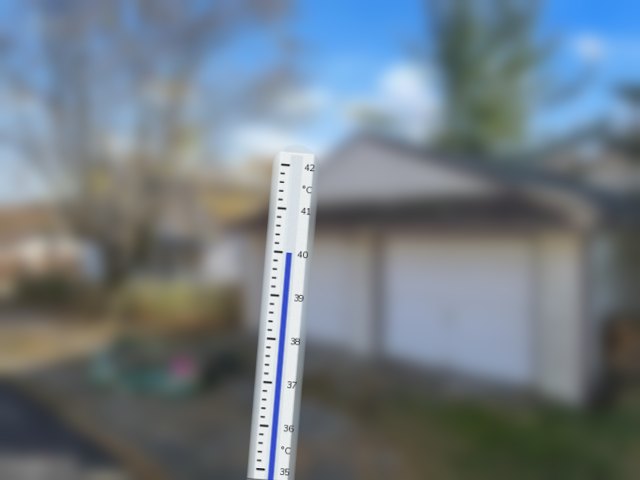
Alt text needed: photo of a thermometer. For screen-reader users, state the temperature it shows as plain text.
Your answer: 40 °C
